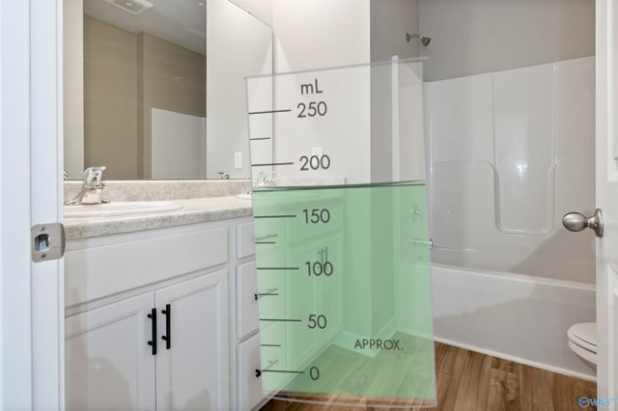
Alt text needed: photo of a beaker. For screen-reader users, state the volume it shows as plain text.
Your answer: 175 mL
